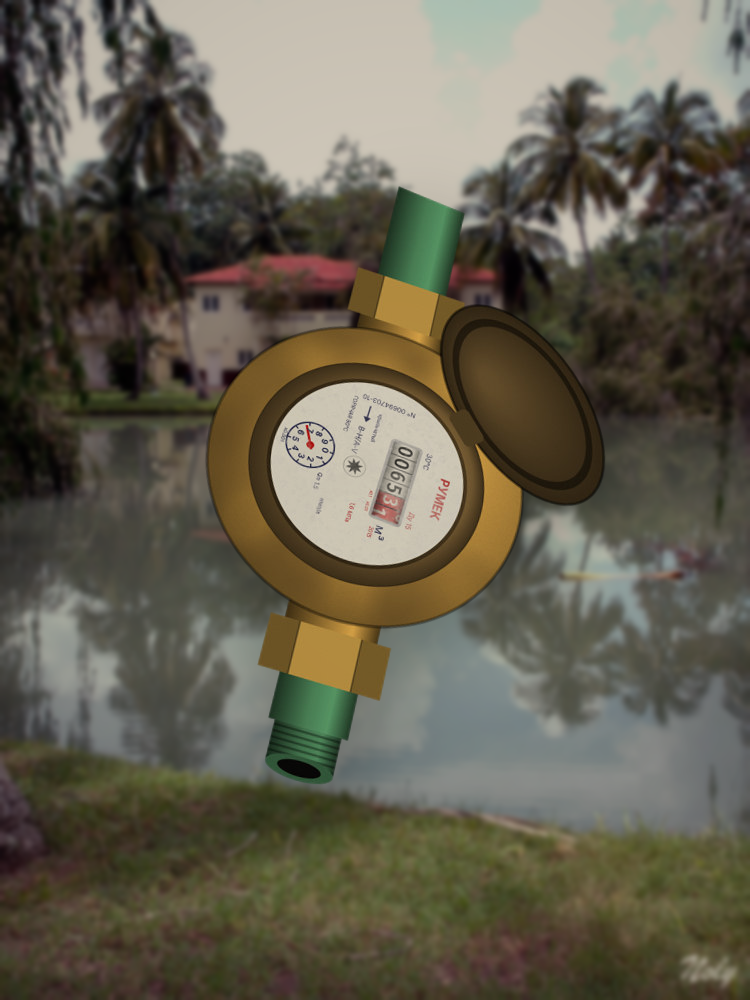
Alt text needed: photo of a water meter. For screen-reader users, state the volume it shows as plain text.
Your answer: 65.306 m³
